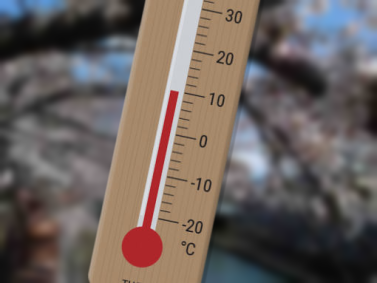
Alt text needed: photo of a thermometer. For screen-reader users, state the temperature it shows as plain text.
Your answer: 10 °C
